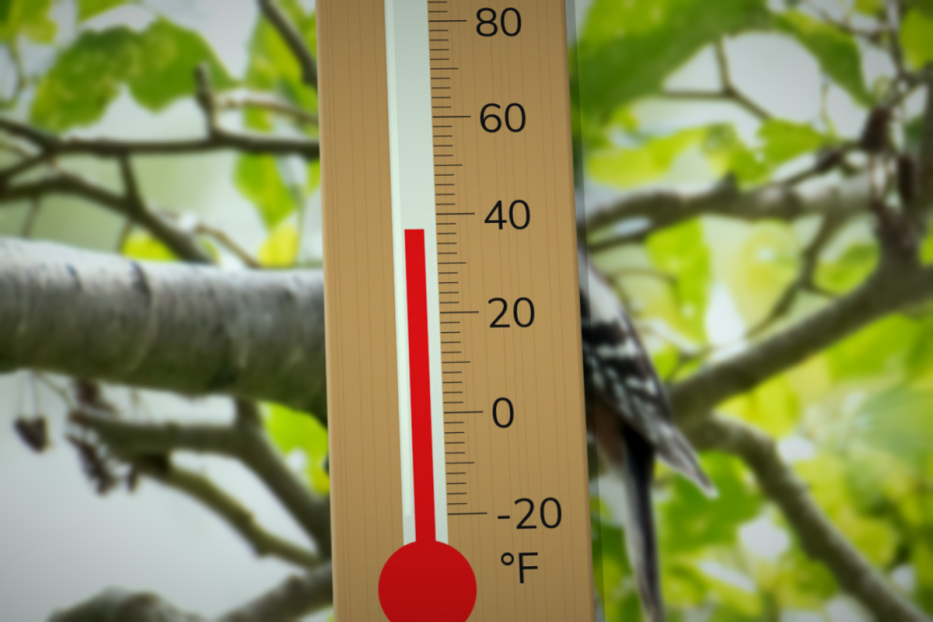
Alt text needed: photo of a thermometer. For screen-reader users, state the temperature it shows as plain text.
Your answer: 37 °F
